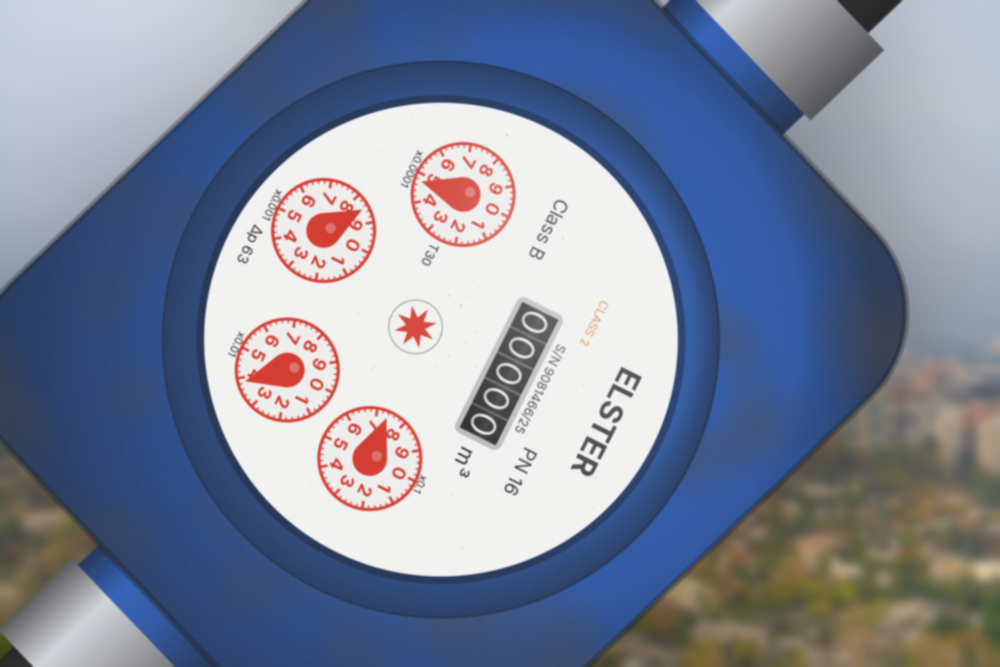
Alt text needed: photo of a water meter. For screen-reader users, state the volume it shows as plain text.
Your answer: 0.7384 m³
